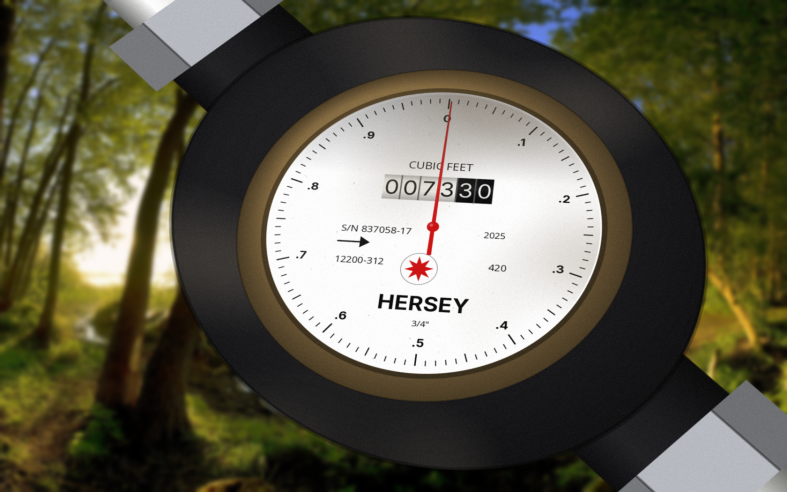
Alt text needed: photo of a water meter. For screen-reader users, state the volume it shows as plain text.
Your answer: 7330.00 ft³
